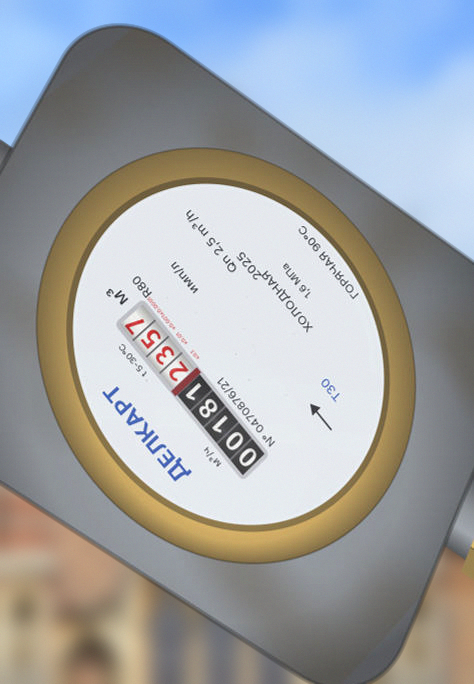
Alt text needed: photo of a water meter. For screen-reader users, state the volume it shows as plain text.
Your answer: 181.2357 m³
